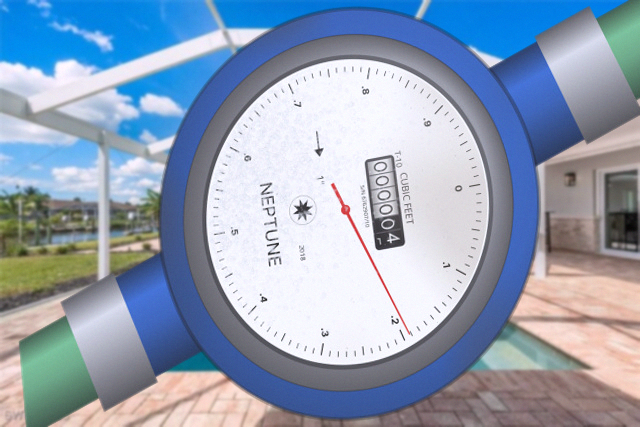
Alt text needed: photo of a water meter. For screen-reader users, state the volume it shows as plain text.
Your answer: 4.19 ft³
